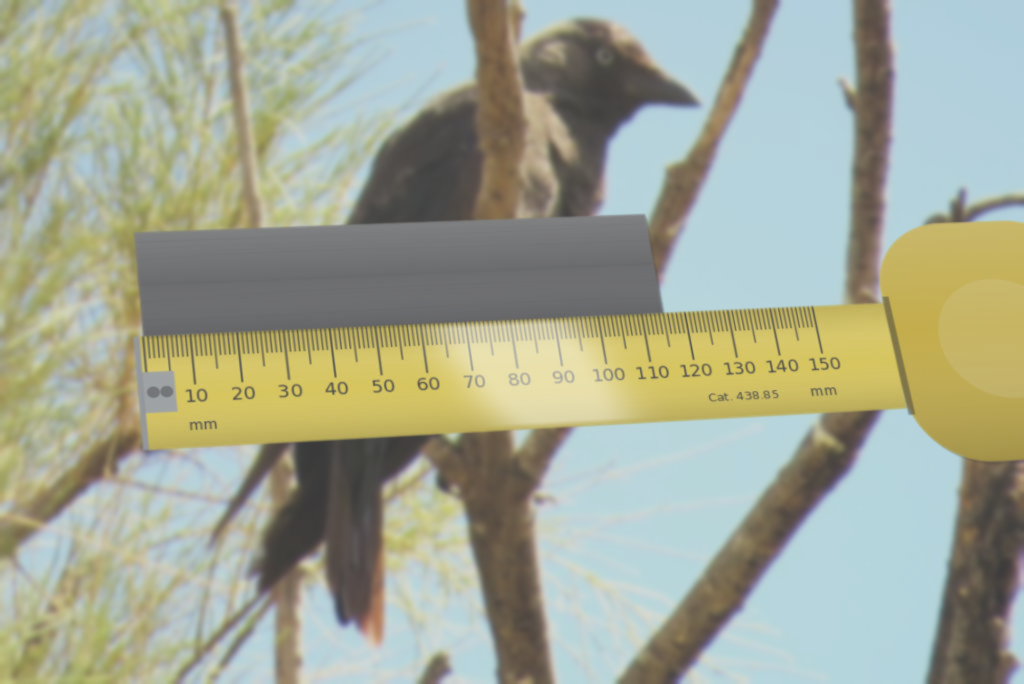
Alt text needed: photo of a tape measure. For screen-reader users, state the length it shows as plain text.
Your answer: 115 mm
